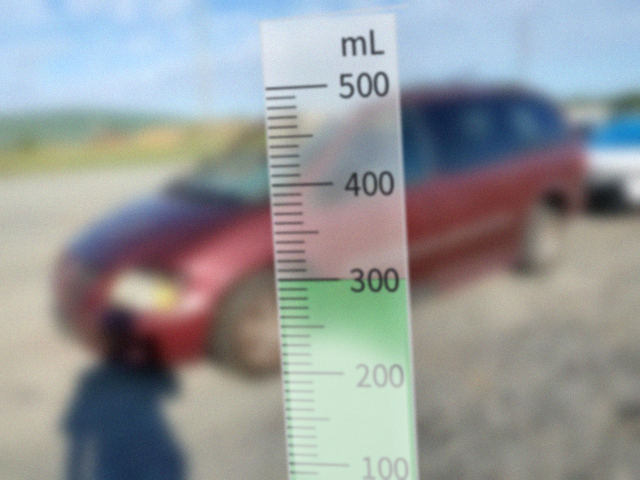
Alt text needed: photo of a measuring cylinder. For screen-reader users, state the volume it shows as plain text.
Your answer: 300 mL
